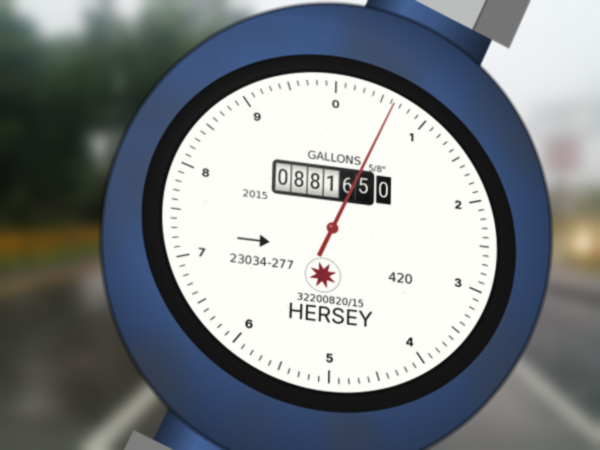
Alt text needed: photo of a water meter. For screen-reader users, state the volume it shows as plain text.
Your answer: 881650.6 gal
